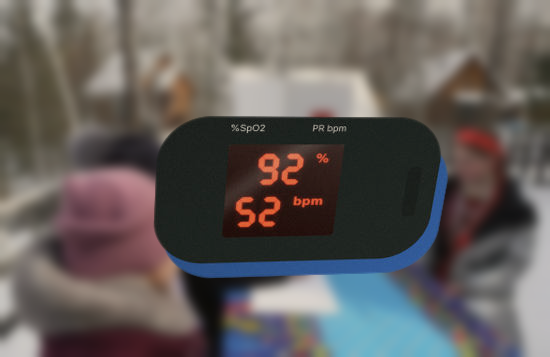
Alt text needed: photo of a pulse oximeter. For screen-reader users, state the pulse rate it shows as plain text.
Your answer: 52 bpm
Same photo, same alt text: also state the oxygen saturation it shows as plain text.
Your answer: 92 %
